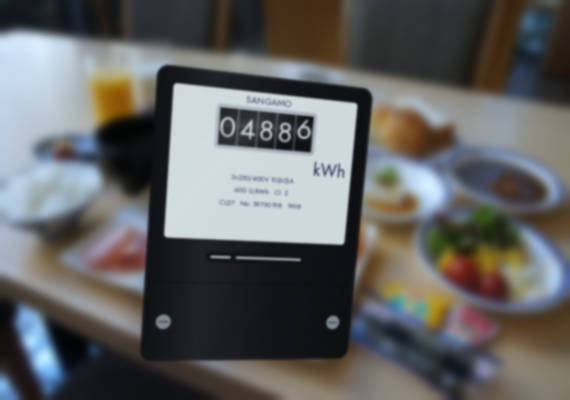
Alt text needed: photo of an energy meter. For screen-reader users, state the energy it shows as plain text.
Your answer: 4886 kWh
